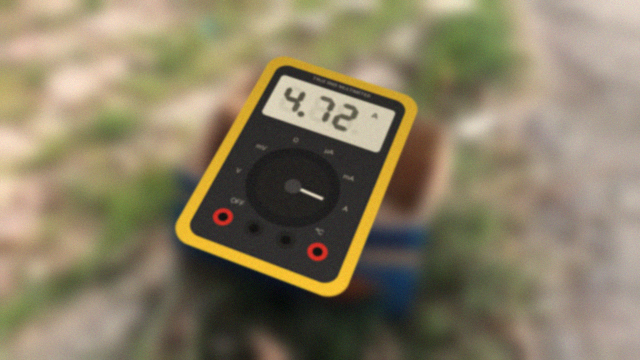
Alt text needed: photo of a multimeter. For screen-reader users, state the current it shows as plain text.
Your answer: 4.72 A
